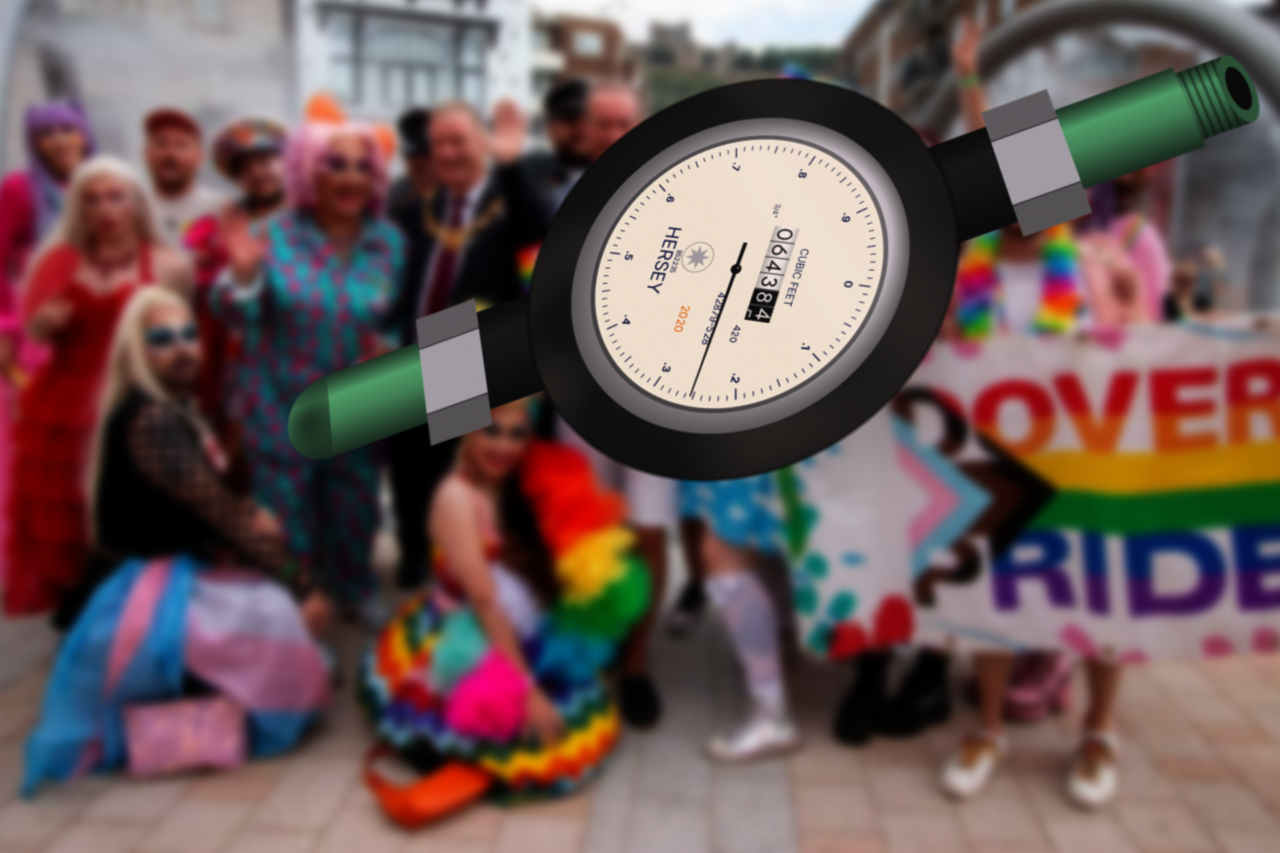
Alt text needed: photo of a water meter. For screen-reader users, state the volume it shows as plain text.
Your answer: 64384.25 ft³
